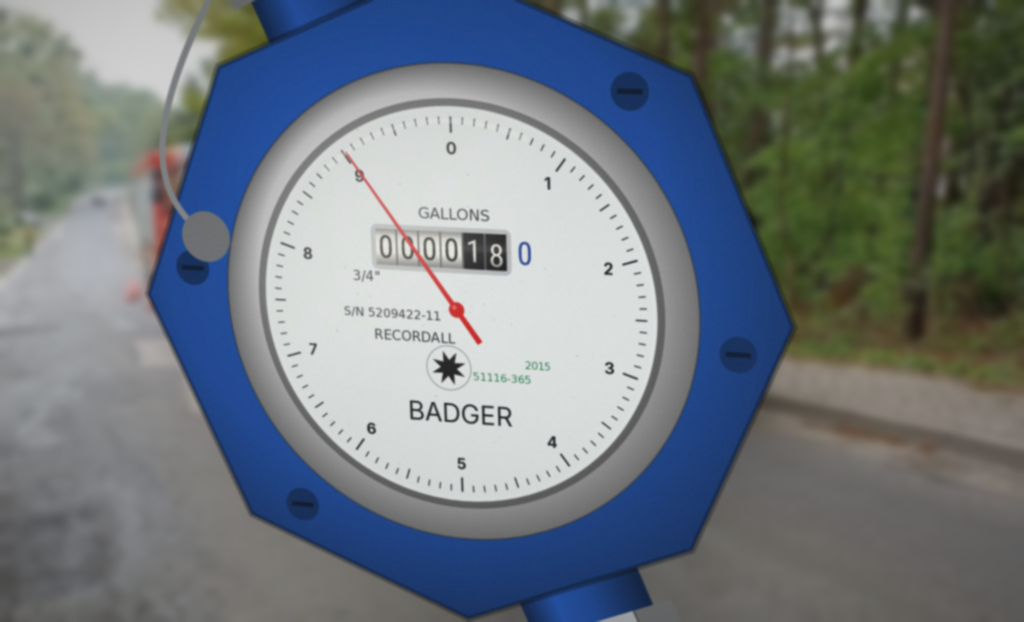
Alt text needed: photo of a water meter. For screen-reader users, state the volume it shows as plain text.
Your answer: 179.0 gal
